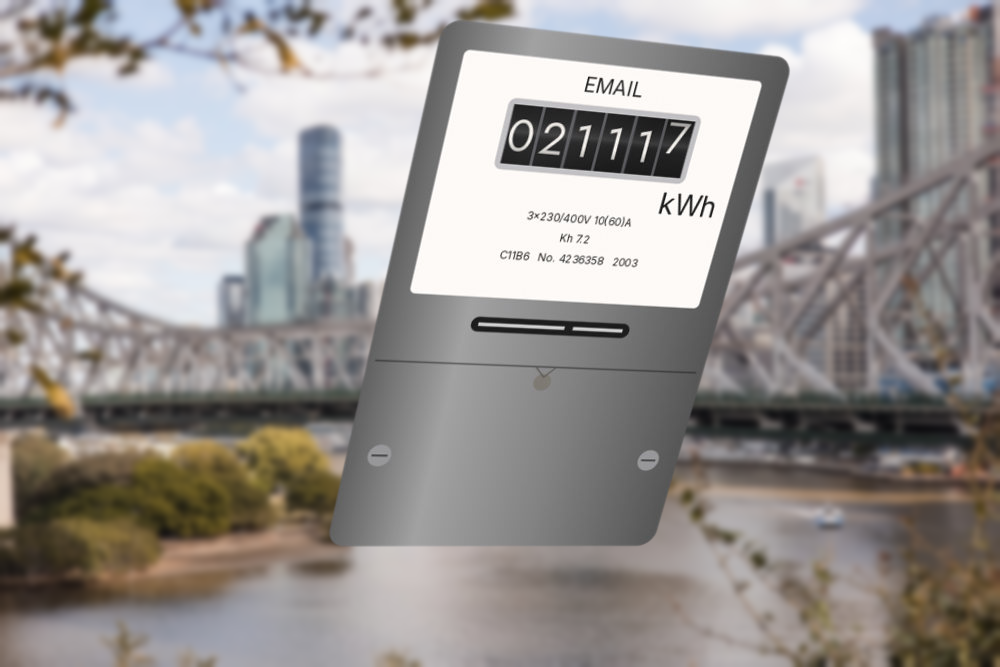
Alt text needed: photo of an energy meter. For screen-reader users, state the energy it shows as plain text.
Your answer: 21117 kWh
